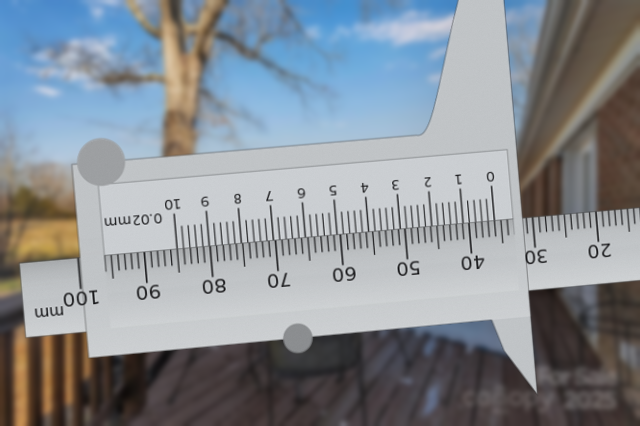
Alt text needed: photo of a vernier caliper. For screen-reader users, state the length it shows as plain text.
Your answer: 36.0 mm
